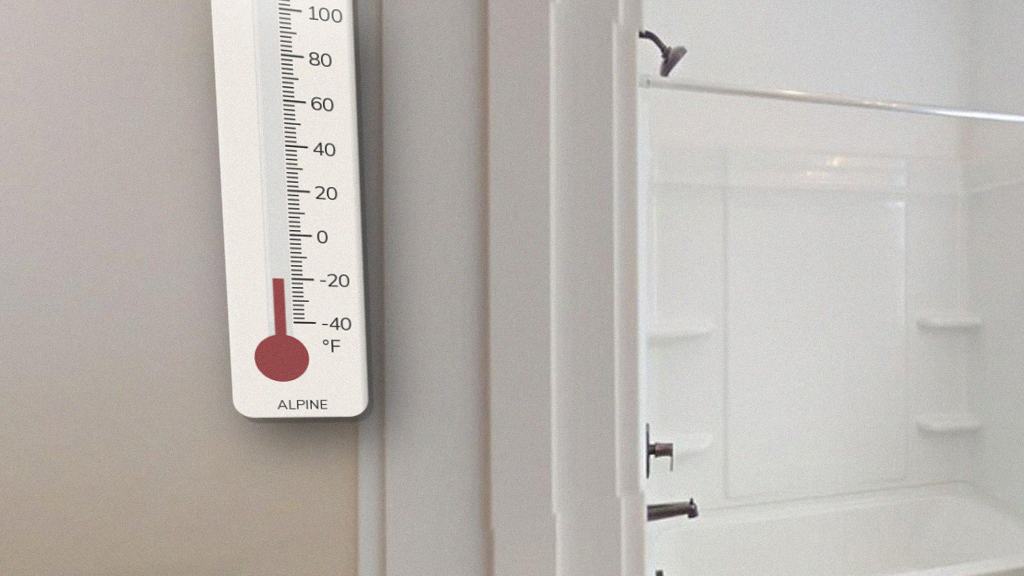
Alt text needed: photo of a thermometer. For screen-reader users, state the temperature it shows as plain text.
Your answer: -20 °F
